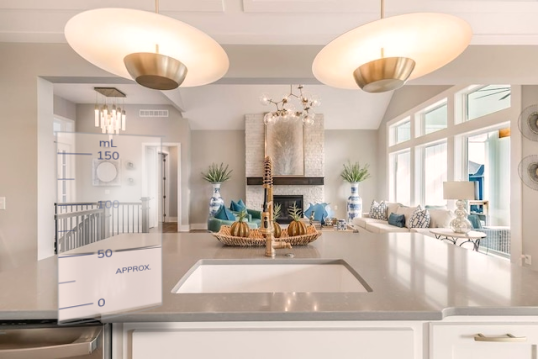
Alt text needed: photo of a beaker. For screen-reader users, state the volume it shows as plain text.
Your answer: 50 mL
